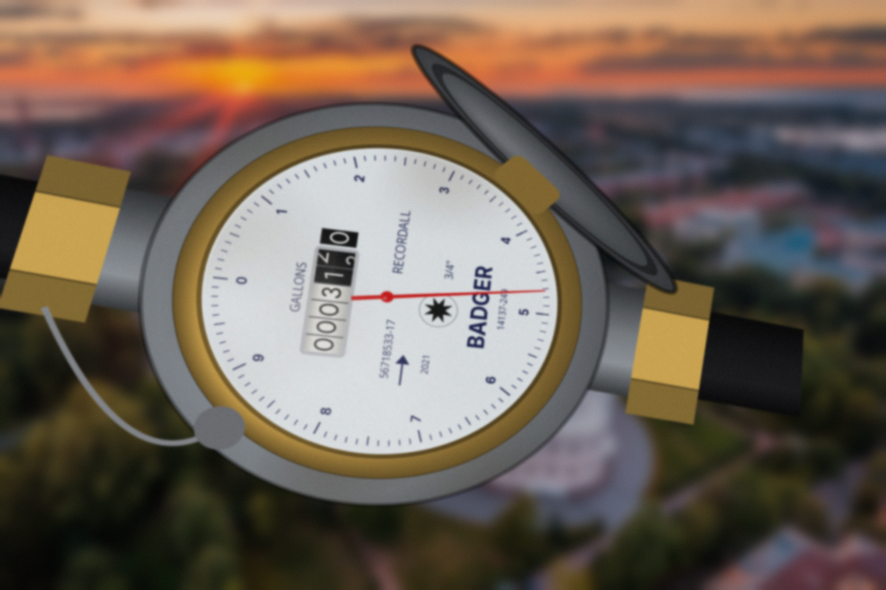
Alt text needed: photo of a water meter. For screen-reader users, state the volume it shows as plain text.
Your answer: 3124.7 gal
